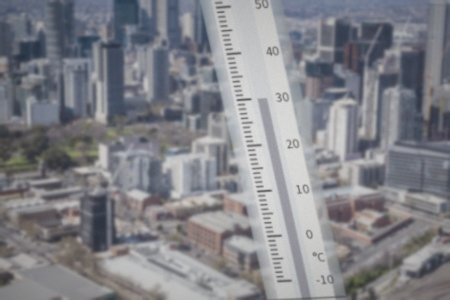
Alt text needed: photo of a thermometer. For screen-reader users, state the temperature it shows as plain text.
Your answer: 30 °C
